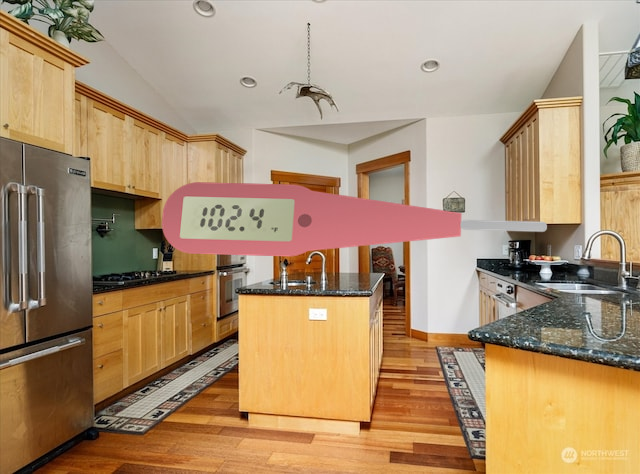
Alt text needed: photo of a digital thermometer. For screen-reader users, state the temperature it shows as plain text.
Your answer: 102.4 °F
